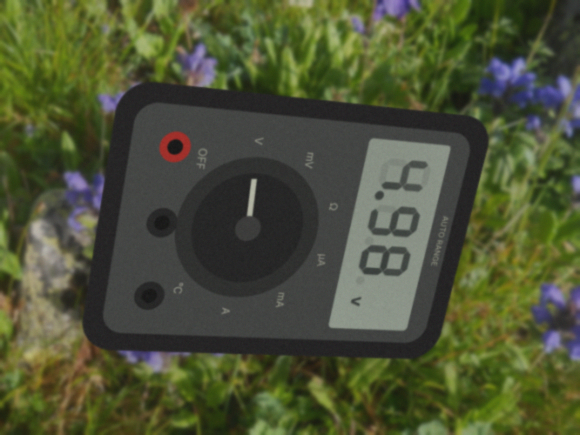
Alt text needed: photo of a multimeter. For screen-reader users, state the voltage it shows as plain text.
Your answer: 4.98 V
